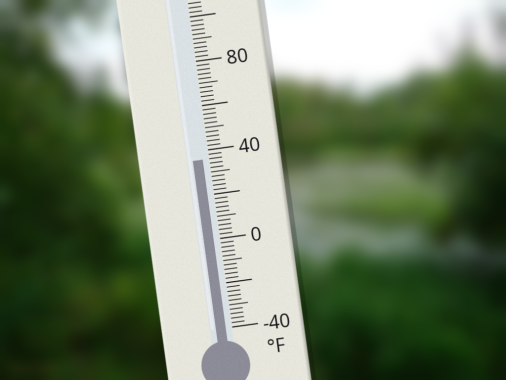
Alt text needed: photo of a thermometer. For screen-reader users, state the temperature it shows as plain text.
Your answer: 36 °F
